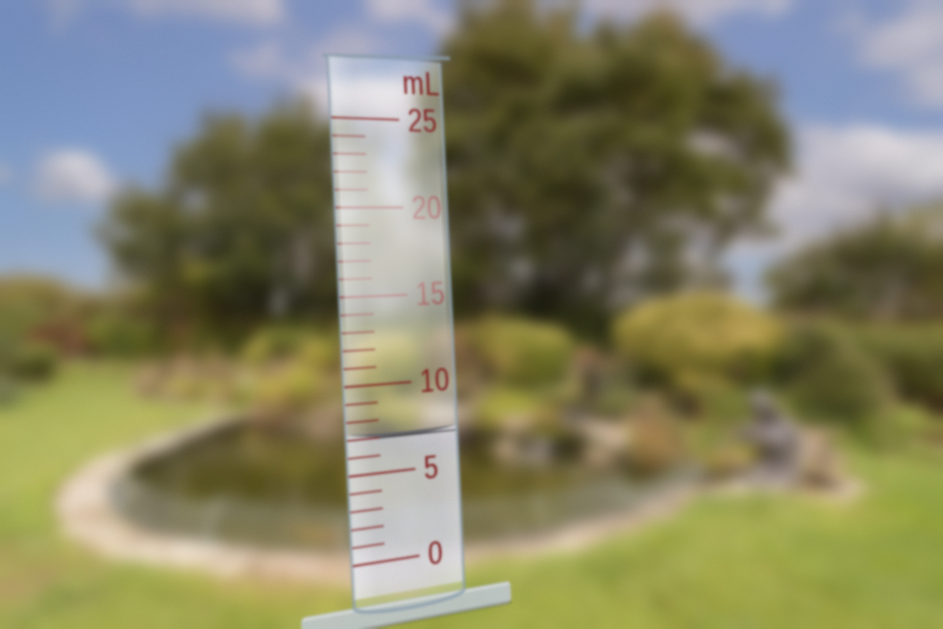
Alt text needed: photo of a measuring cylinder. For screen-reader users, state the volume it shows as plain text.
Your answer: 7 mL
